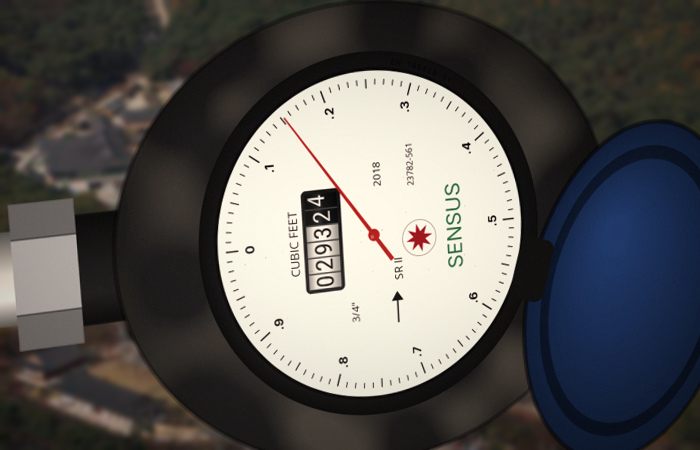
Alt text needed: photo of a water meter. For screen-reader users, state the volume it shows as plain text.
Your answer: 29324.15 ft³
